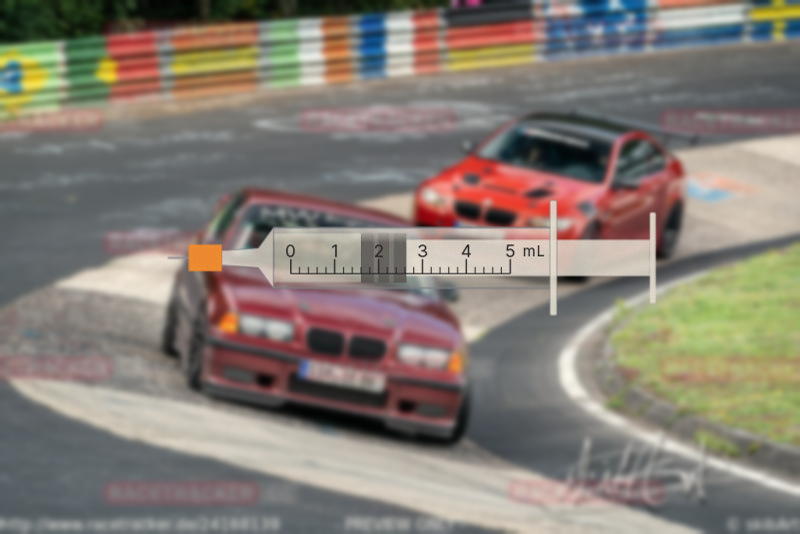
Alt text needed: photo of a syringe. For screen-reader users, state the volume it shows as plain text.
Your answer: 1.6 mL
